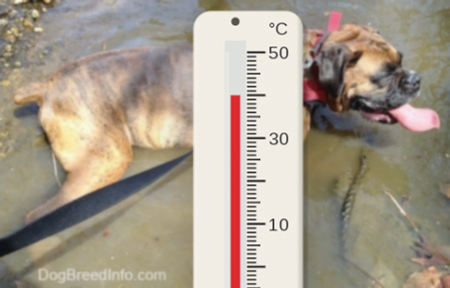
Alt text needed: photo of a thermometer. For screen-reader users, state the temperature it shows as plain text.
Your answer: 40 °C
